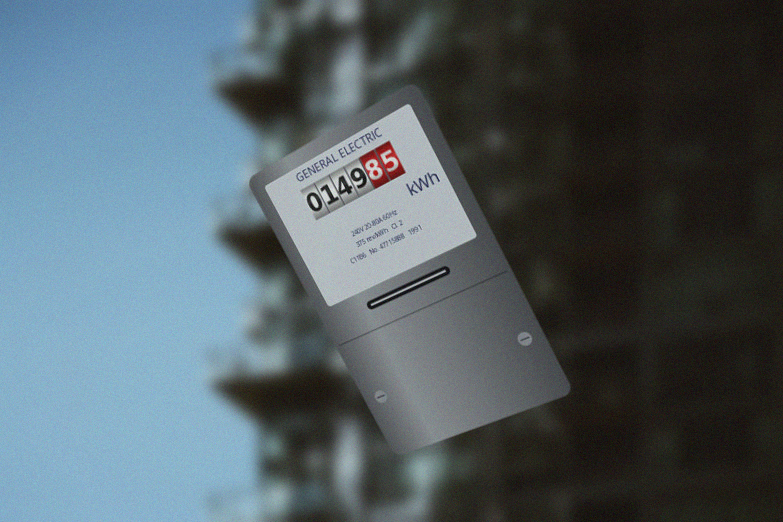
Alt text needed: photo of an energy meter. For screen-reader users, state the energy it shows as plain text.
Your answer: 149.85 kWh
